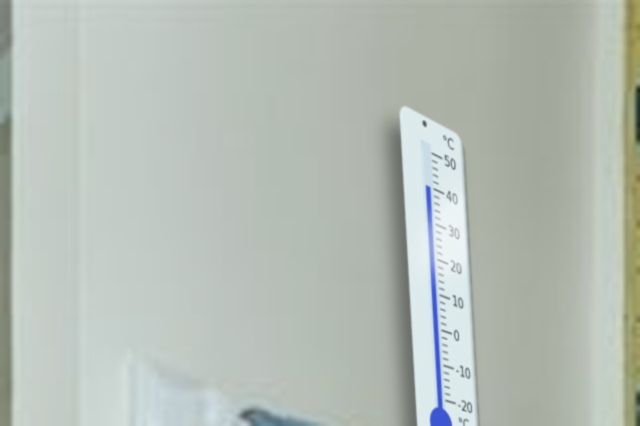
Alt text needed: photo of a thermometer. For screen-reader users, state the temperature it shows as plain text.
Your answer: 40 °C
